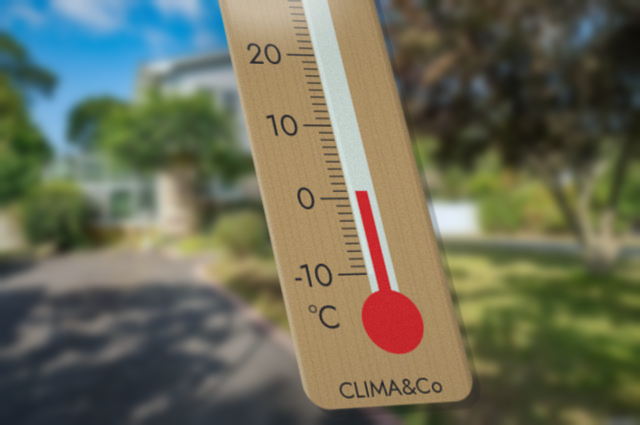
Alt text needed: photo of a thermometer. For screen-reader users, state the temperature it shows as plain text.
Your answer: 1 °C
